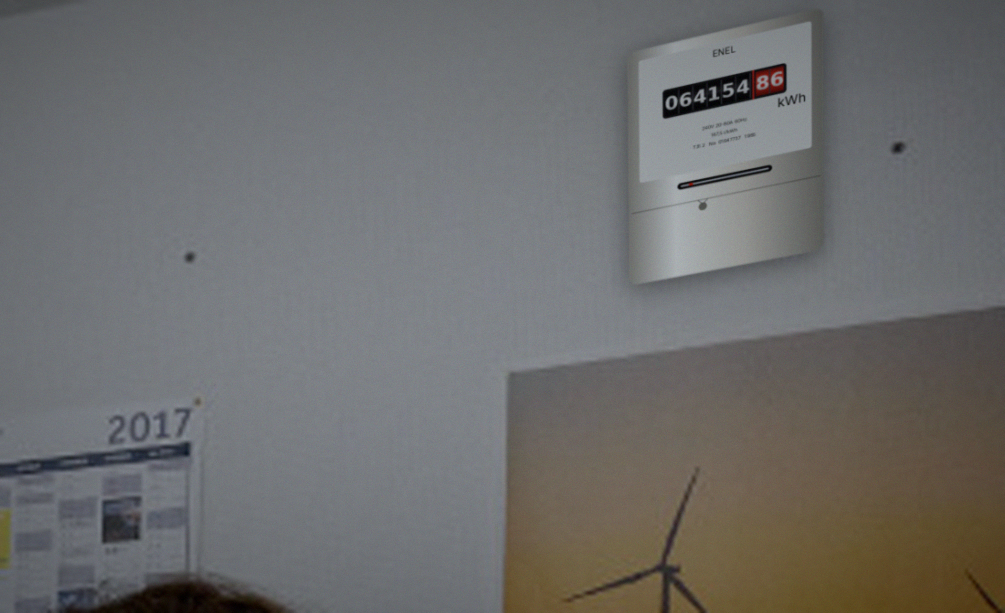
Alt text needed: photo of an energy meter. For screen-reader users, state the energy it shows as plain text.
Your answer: 64154.86 kWh
